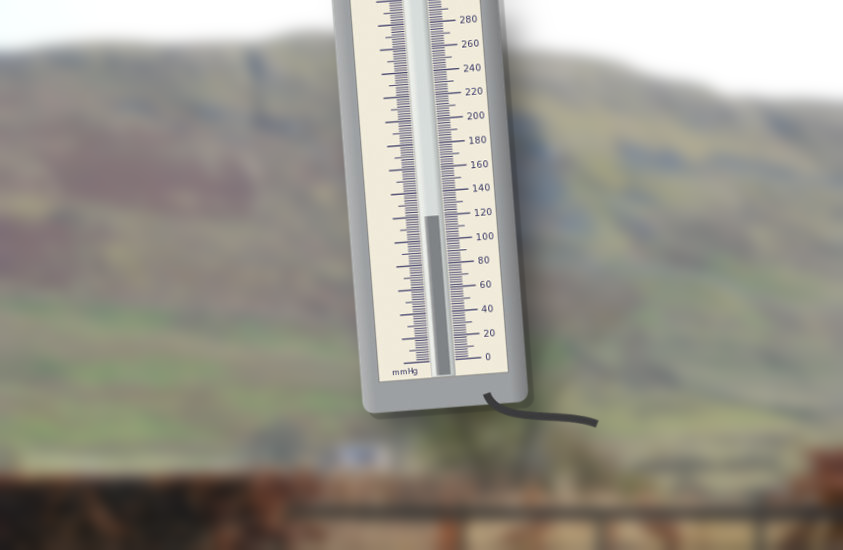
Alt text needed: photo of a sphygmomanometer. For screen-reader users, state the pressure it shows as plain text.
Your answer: 120 mmHg
